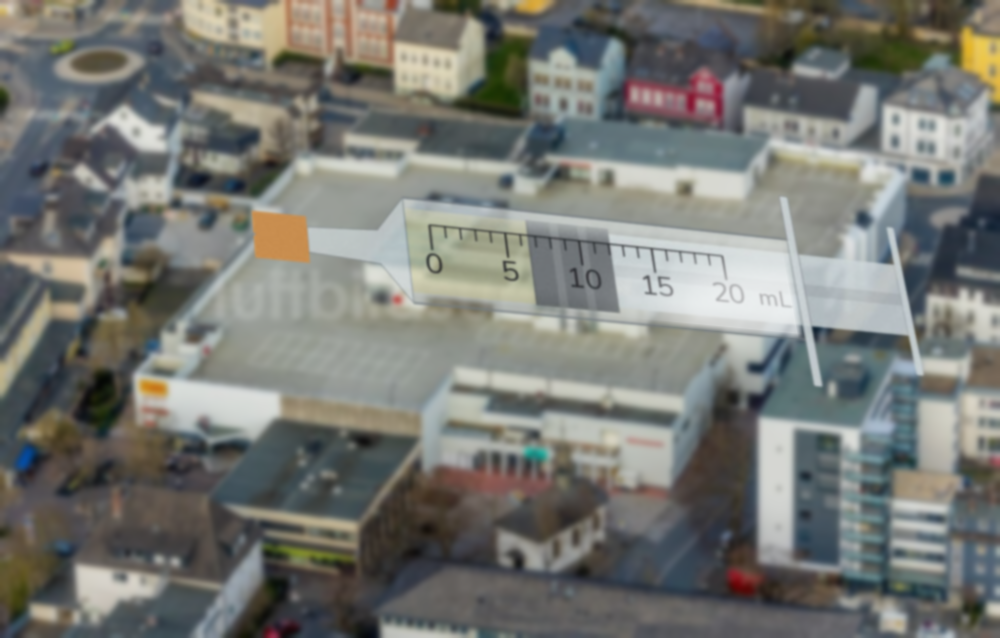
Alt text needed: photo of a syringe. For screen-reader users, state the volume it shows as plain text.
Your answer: 6.5 mL
